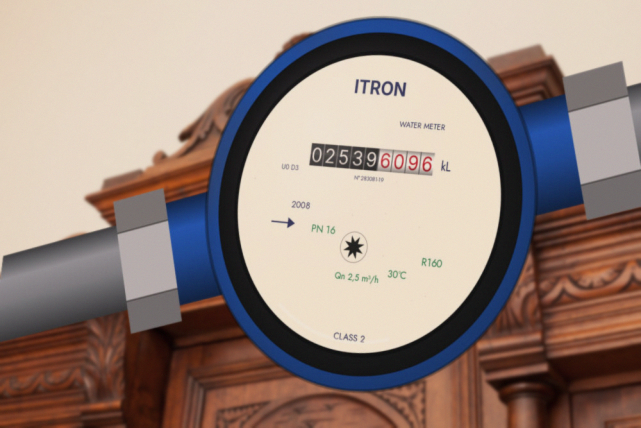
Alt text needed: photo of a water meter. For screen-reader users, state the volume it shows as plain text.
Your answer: 2539.6096 kL
